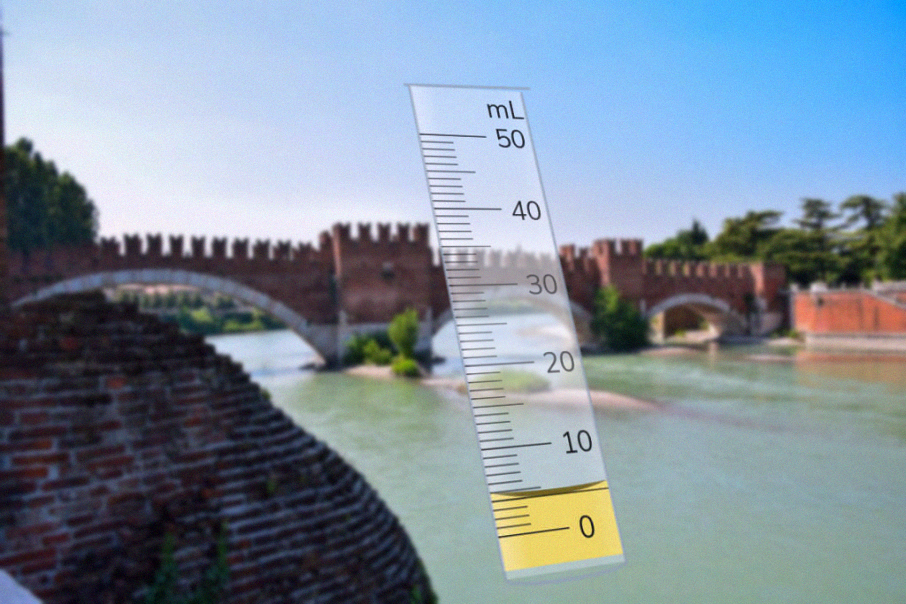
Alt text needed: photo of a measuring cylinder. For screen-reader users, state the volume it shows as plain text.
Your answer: 4 mL
